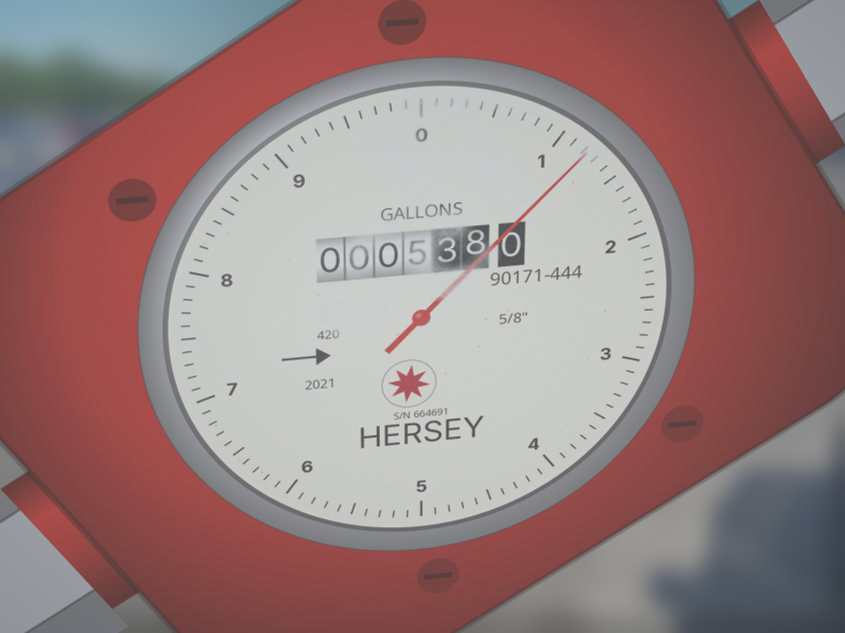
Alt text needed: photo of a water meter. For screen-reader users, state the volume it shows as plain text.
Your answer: 5381.2 gal
